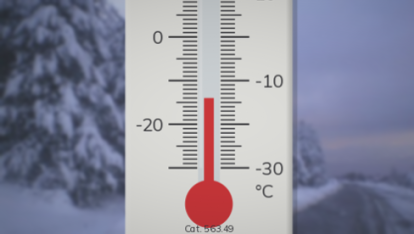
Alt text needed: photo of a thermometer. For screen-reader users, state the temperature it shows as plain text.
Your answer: -14 °C
